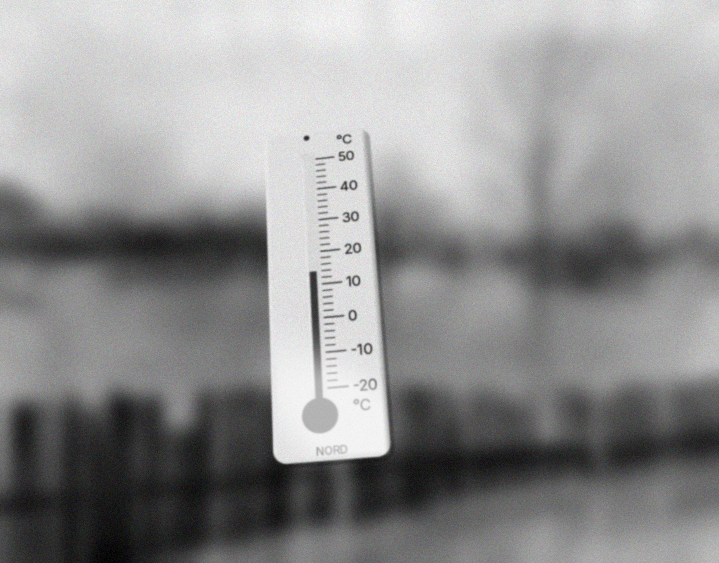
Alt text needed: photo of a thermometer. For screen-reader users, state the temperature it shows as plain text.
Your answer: 14 °C
